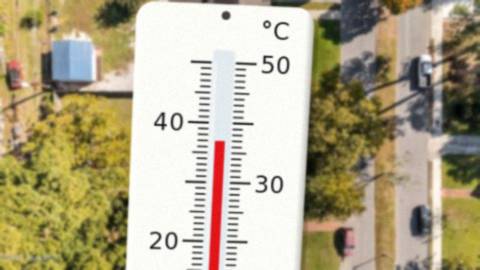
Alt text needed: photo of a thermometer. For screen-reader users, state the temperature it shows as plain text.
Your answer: 37 °C
